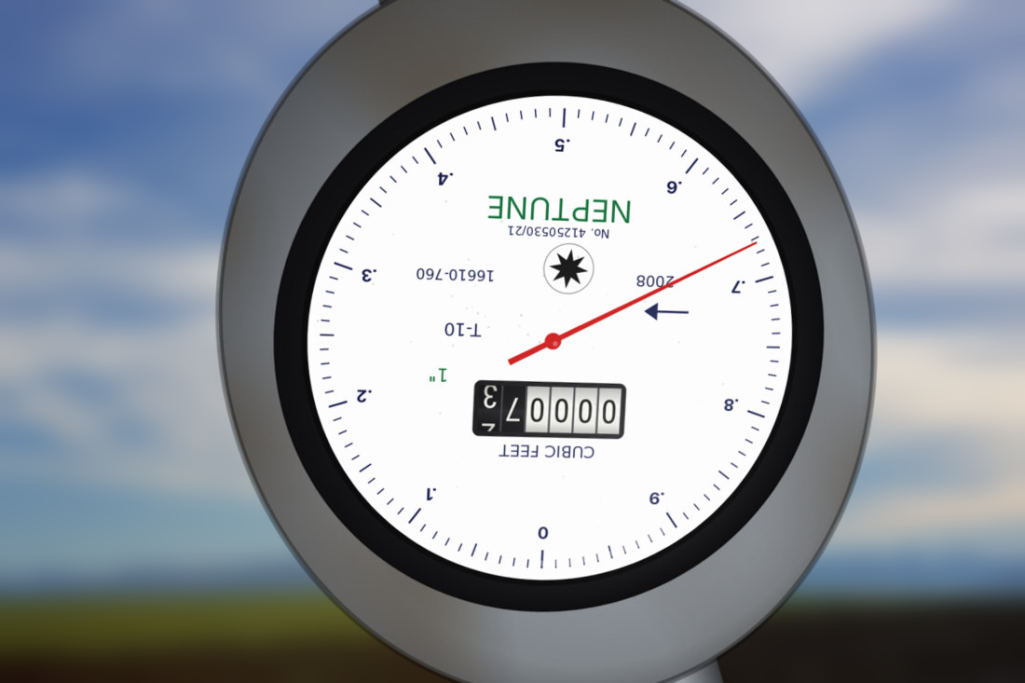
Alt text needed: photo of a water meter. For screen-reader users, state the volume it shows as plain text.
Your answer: 72.67 ft³
